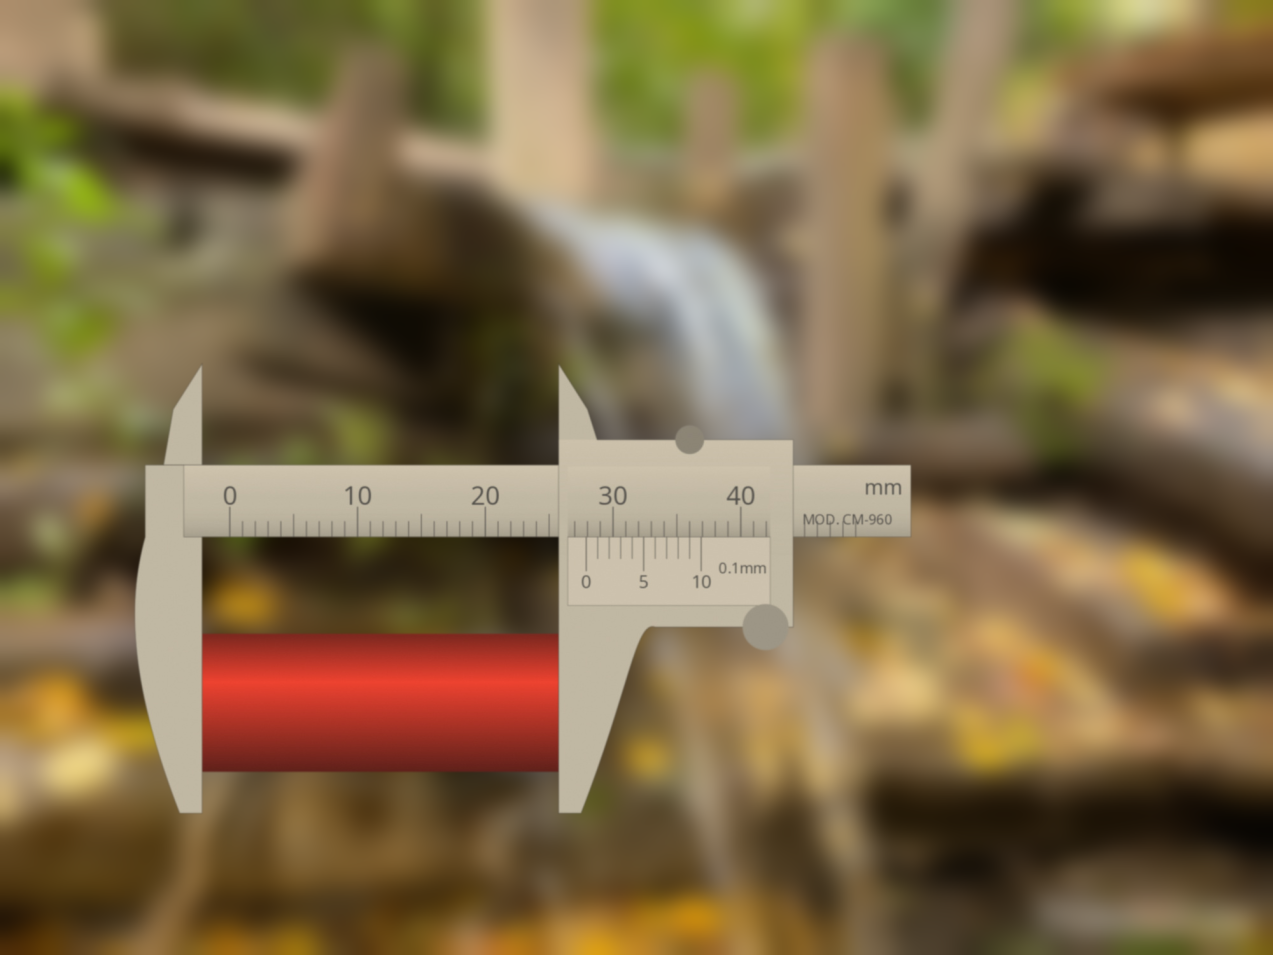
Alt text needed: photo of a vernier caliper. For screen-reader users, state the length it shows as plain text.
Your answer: 27.9 mm
